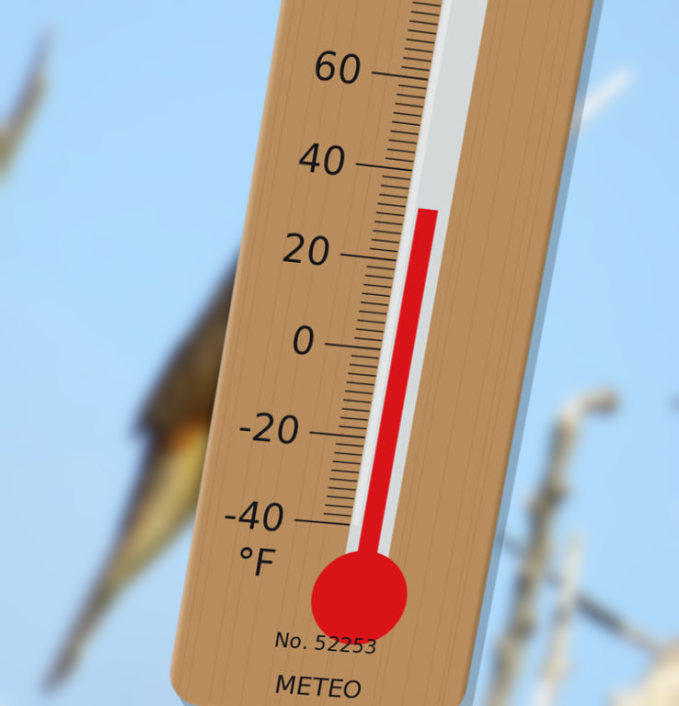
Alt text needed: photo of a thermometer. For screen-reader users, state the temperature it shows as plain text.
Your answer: 32 °F
